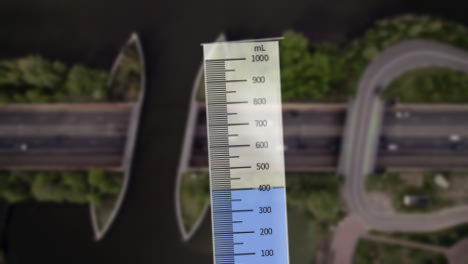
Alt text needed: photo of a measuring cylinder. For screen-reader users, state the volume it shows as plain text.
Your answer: 400 mL
